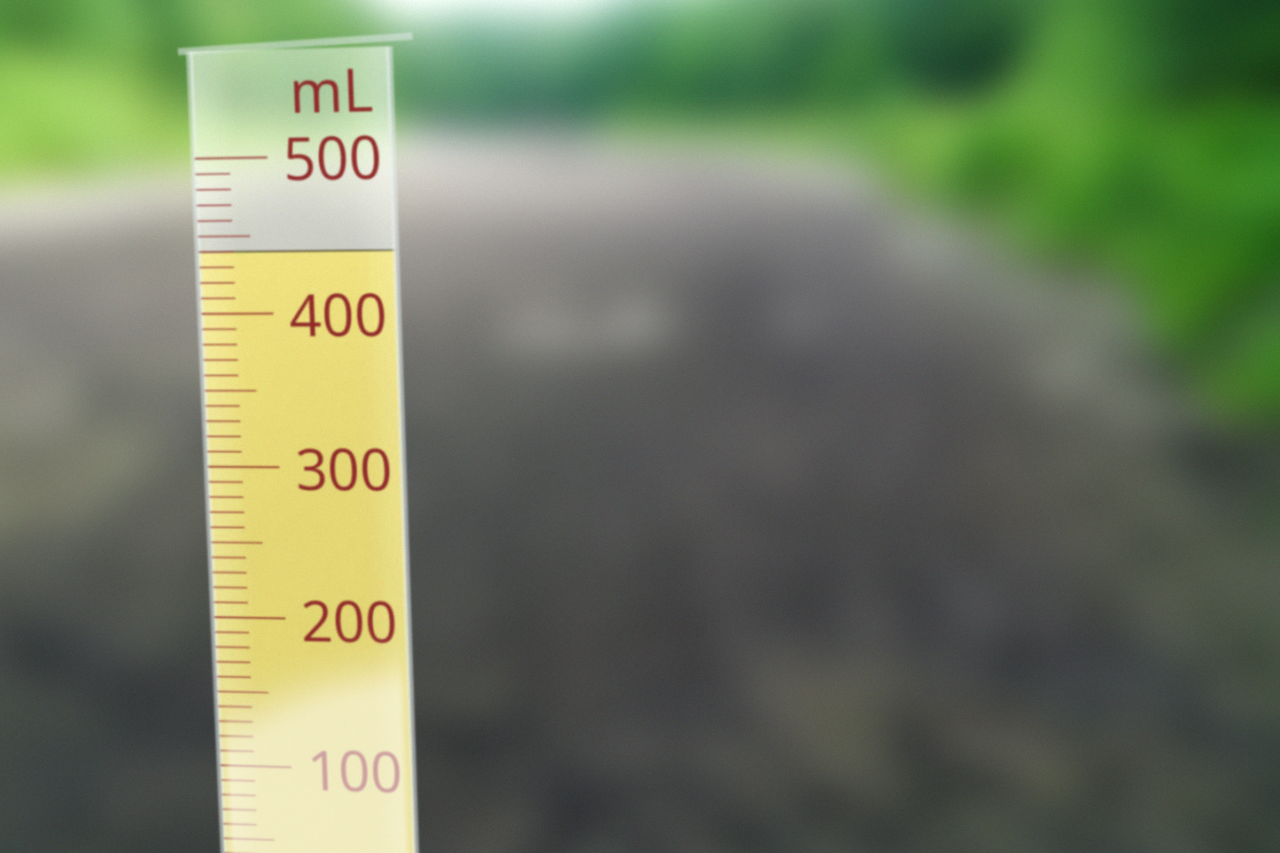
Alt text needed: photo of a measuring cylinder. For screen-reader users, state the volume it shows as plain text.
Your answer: 440 mL
